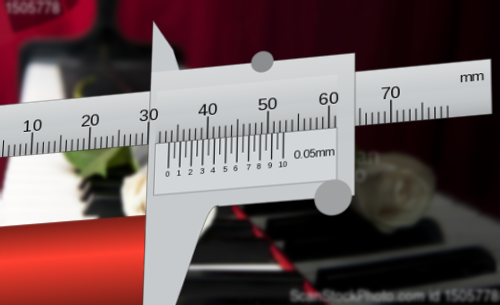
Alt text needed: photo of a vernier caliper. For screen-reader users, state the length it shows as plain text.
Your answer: 33.6 mm
